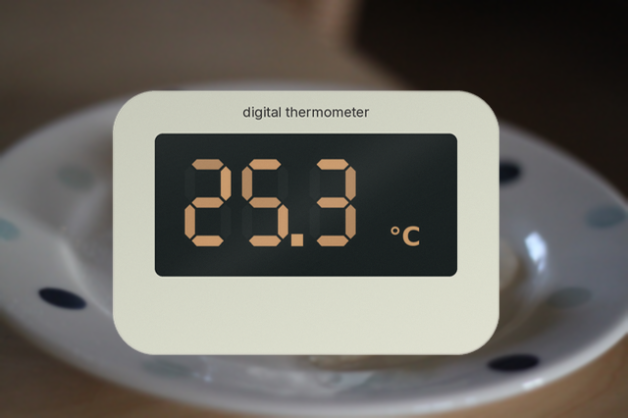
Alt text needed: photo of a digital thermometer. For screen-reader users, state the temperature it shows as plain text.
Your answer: 25.3 °C
